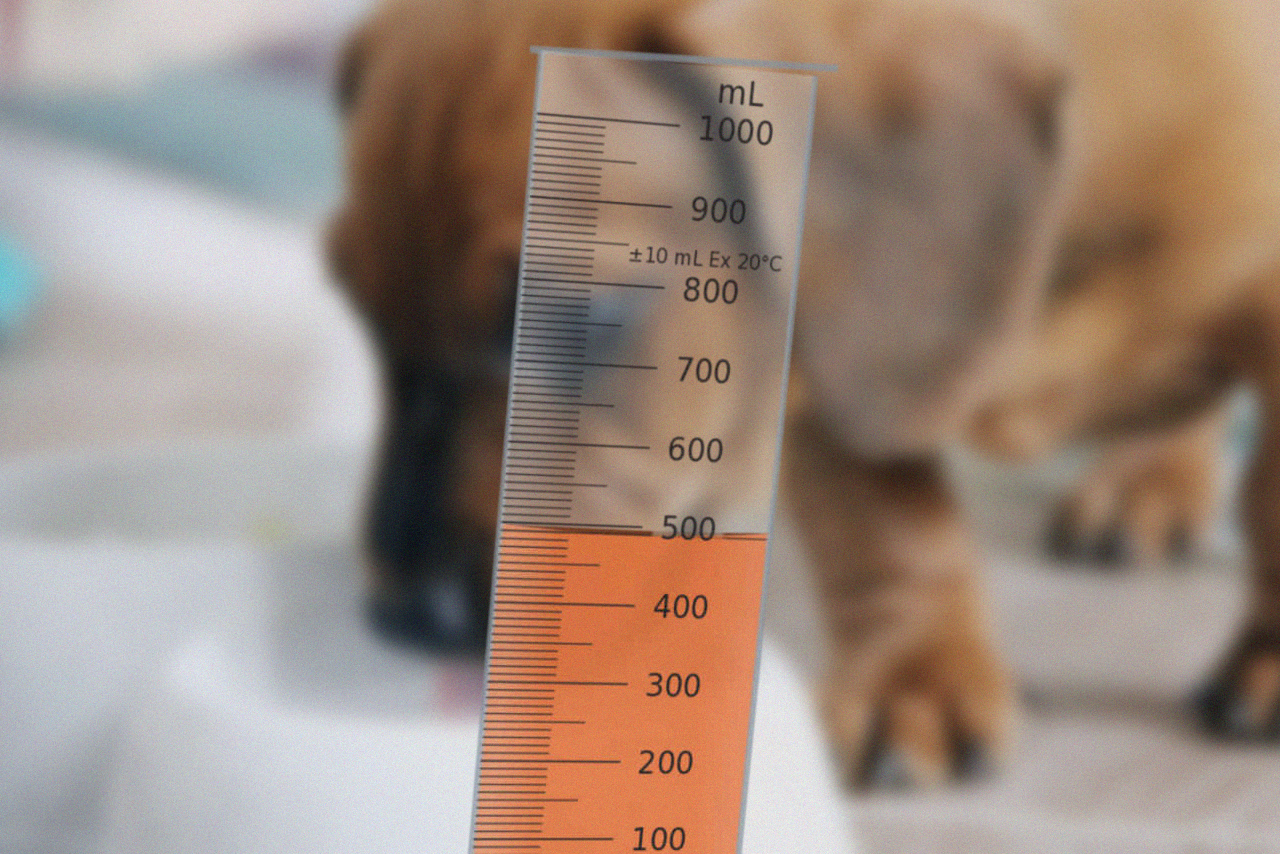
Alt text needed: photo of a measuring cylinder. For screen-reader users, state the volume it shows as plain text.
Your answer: 490 mL
